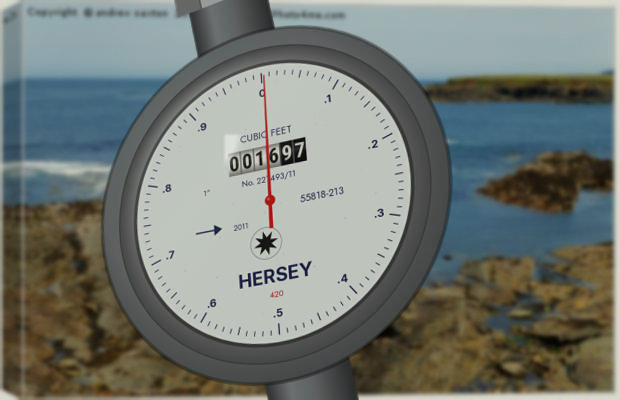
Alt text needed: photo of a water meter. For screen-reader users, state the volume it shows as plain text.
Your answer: 1697.00 ft³
